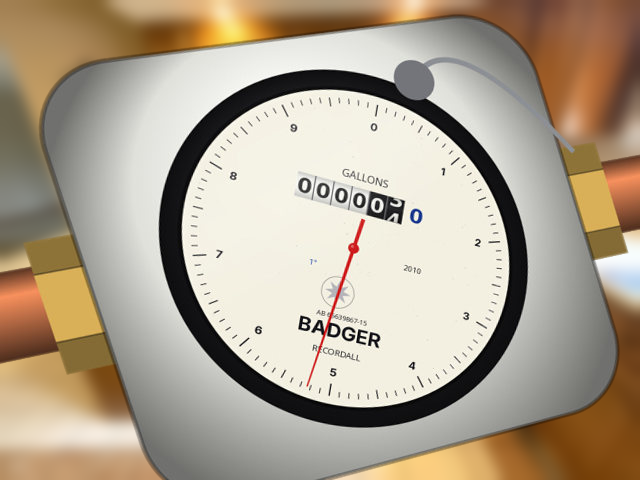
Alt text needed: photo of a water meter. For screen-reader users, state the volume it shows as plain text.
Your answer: 35.2 gal
